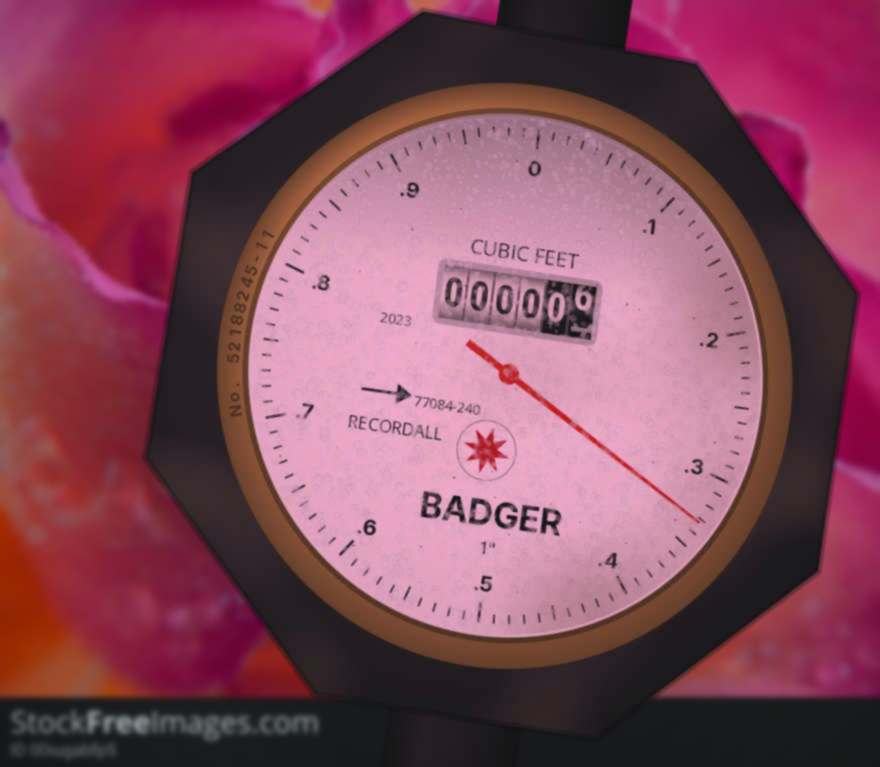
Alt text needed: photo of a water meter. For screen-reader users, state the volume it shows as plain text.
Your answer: 6.33 ft³
